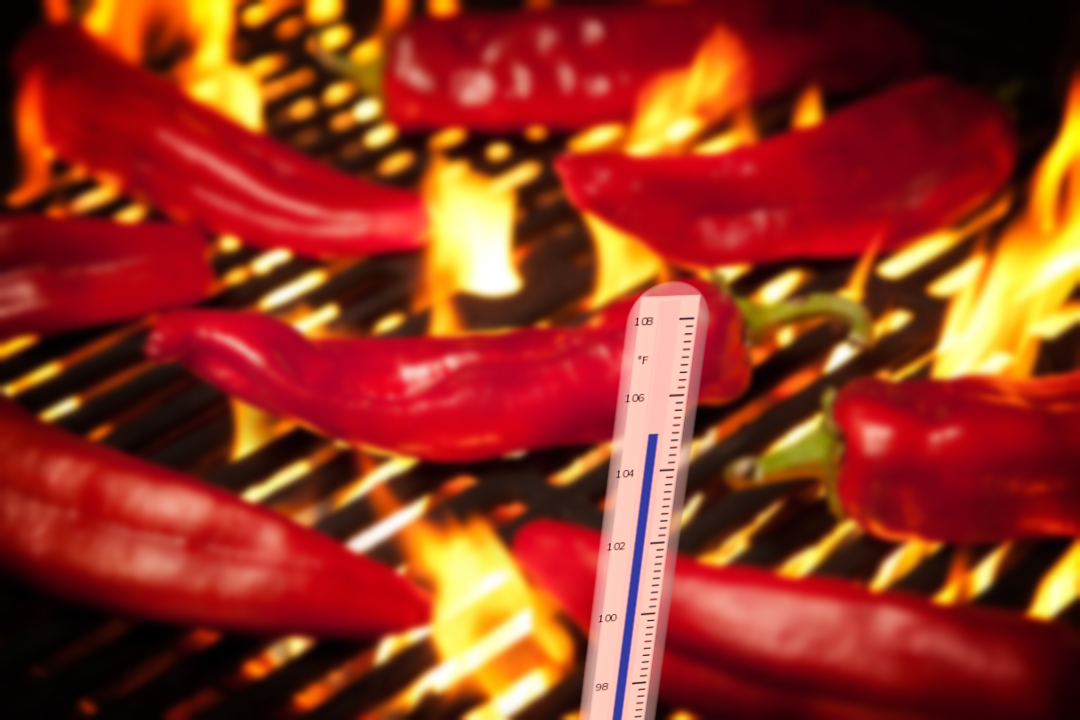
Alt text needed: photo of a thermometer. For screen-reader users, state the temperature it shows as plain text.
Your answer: 105 °F
